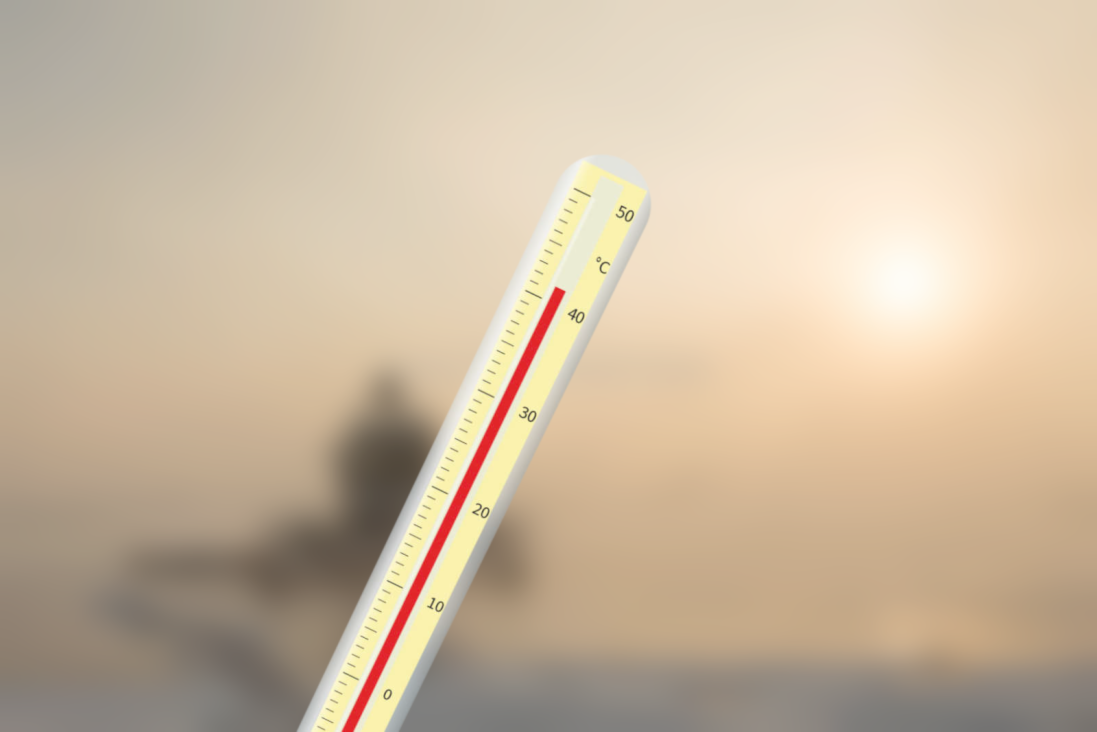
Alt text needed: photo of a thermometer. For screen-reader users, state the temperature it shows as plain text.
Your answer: 41.5 °C
